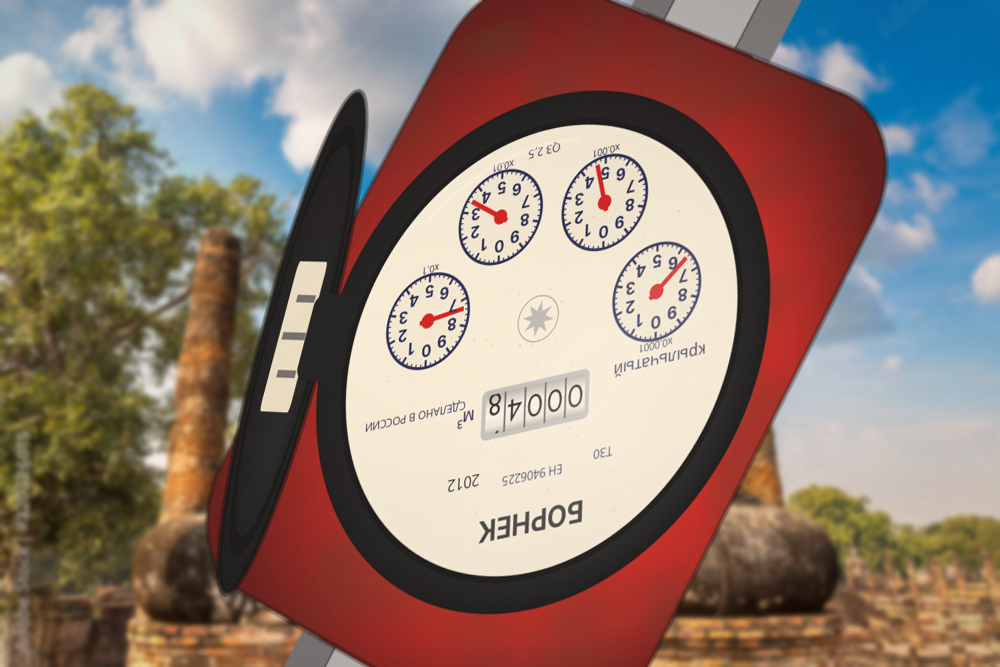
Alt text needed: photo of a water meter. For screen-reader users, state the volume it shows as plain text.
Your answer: 47.7346 m³
